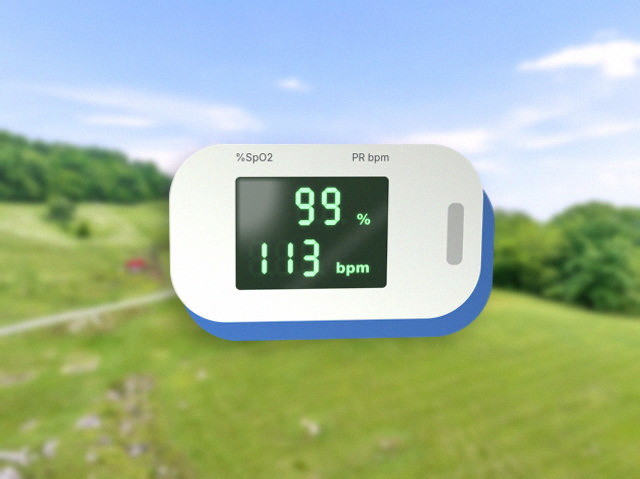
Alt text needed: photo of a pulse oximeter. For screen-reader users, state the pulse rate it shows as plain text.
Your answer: 113 bpm
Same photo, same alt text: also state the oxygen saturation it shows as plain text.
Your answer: 99 %
